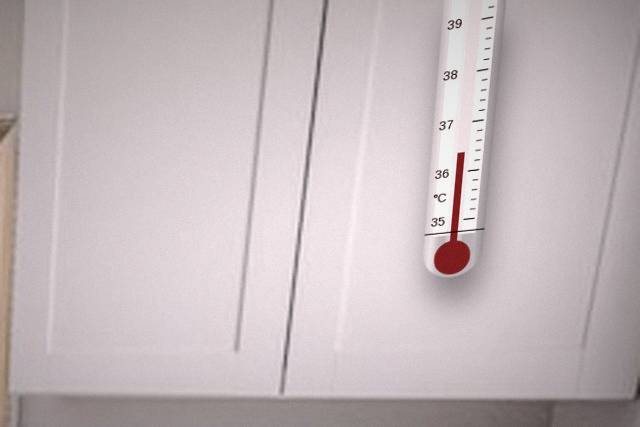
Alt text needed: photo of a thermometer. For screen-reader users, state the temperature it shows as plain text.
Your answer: 36.4 °C
